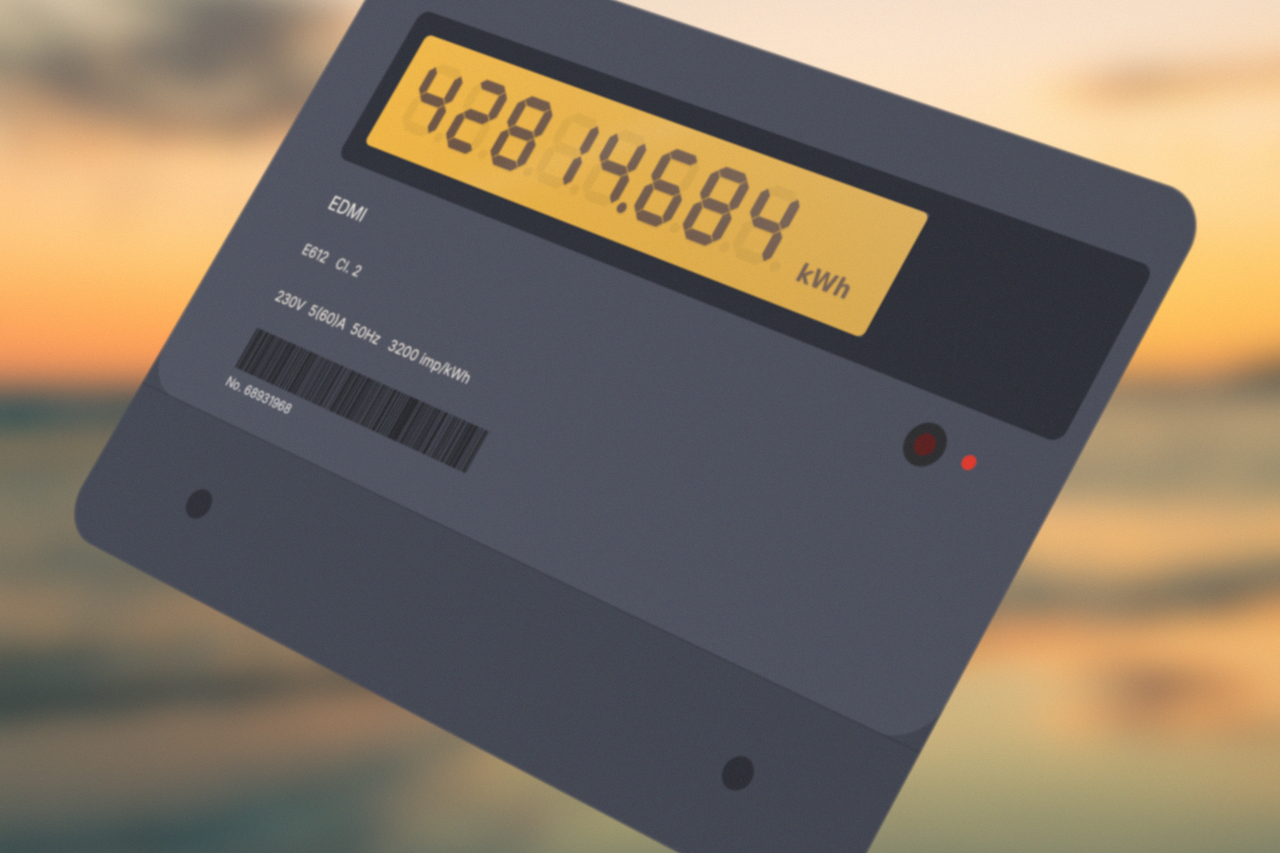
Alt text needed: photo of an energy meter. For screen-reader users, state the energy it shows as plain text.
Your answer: 42814.684 kWh
